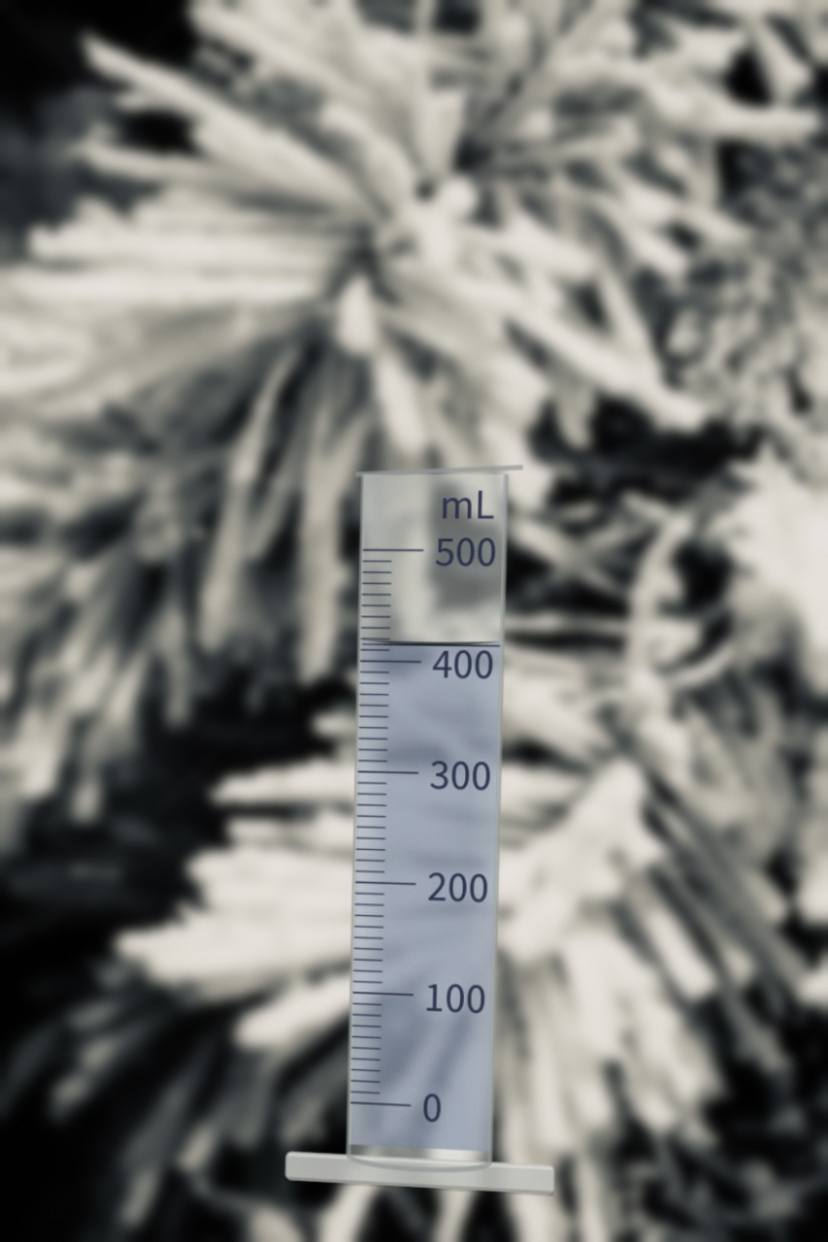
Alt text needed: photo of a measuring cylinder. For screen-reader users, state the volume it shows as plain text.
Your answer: 415 mL
